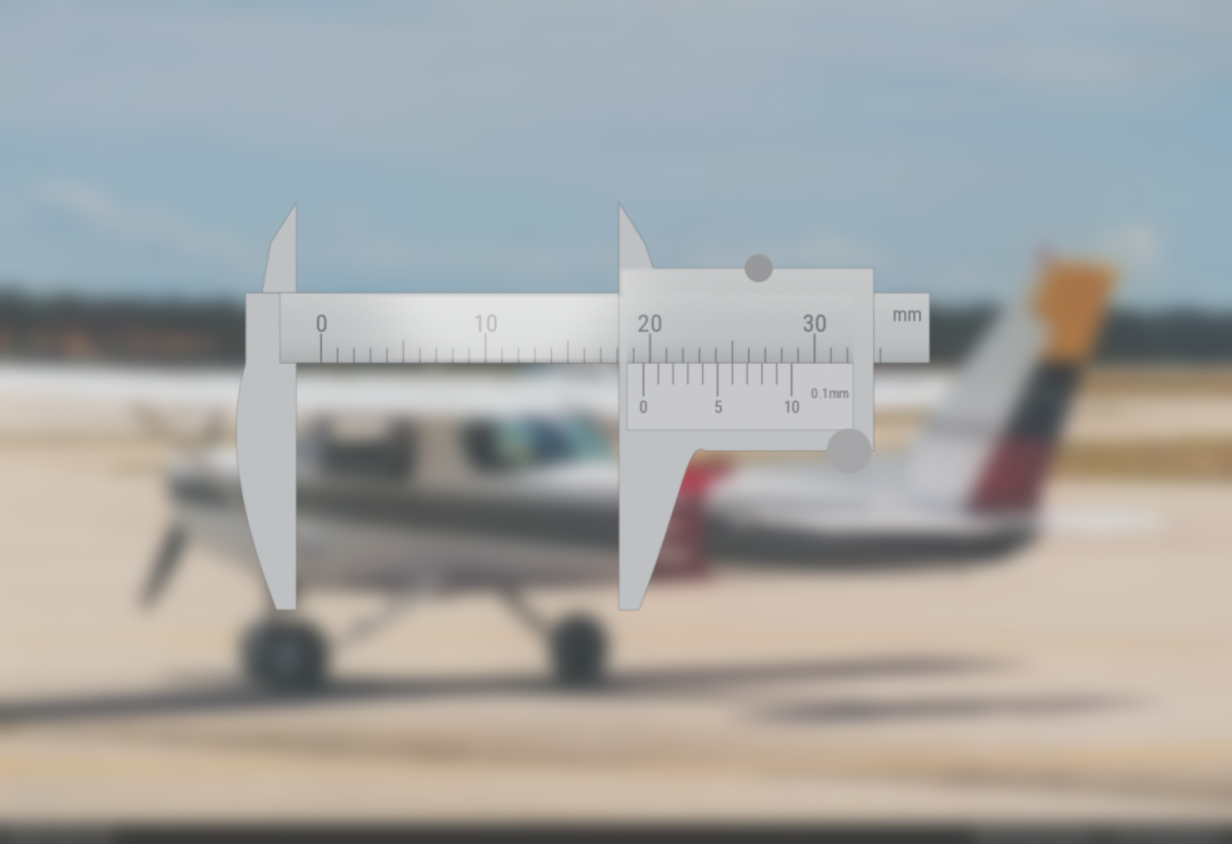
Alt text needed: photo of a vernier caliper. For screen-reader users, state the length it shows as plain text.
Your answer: 19.6 mm
